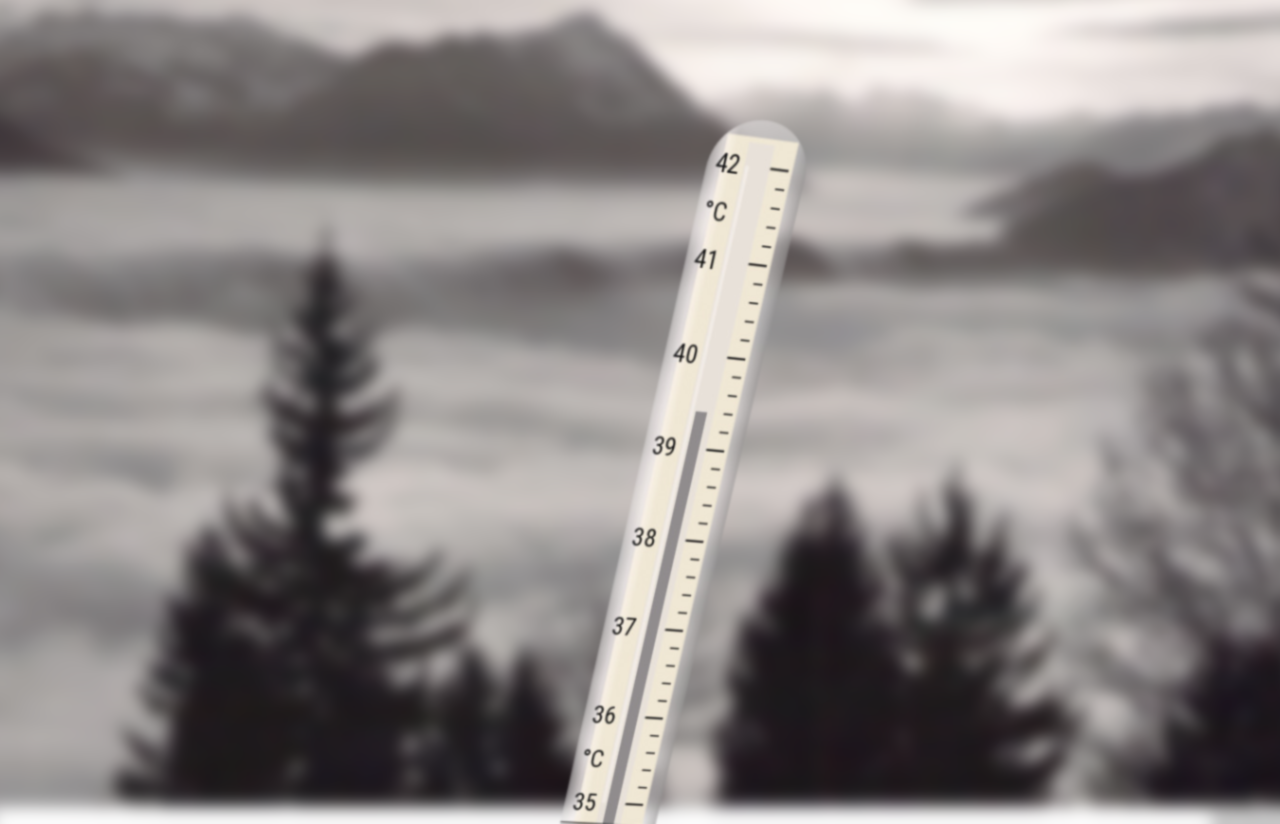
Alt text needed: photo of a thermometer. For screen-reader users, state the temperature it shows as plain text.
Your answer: 39.4 °C
